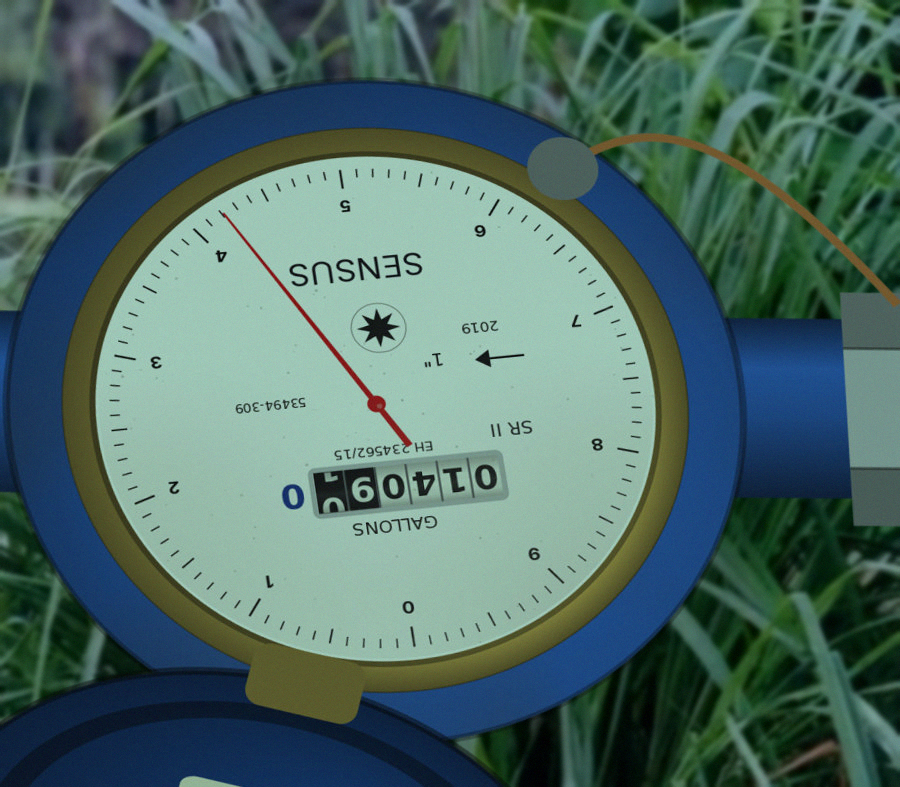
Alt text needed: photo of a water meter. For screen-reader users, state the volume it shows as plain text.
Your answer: 140904.2 gal
